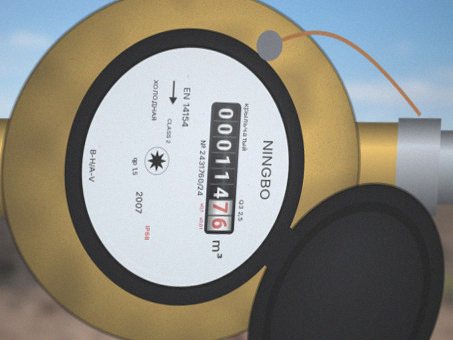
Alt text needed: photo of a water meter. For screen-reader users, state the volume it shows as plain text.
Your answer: 114.76 m³
